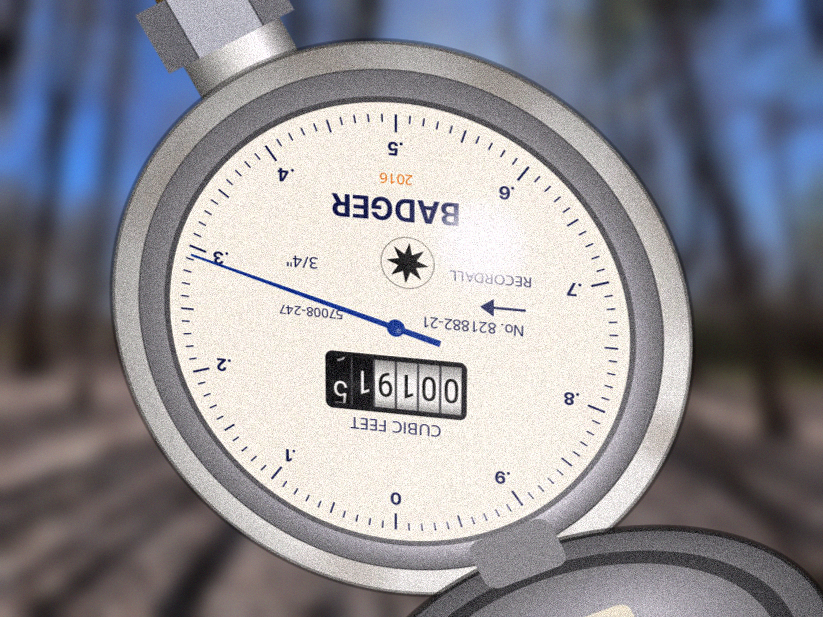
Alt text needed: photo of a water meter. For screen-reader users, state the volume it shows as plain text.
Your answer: 1915.29 ft³
